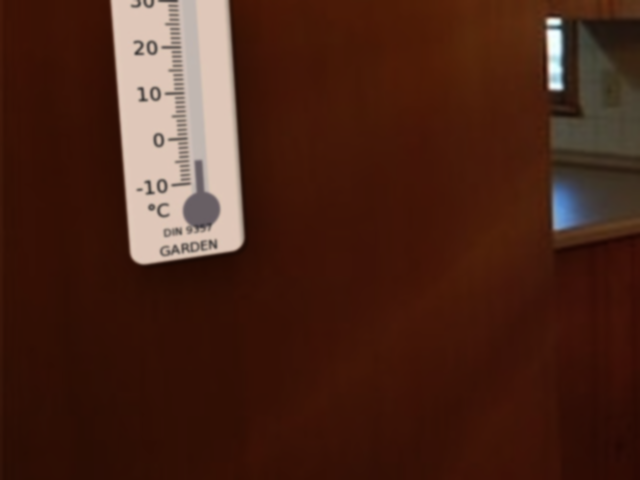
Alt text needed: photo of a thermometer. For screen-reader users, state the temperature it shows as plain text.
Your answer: -5 °C
